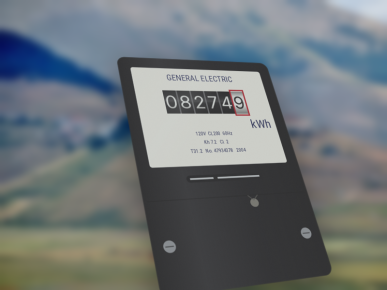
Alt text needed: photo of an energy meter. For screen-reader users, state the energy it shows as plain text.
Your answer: 8274.9 kWh
